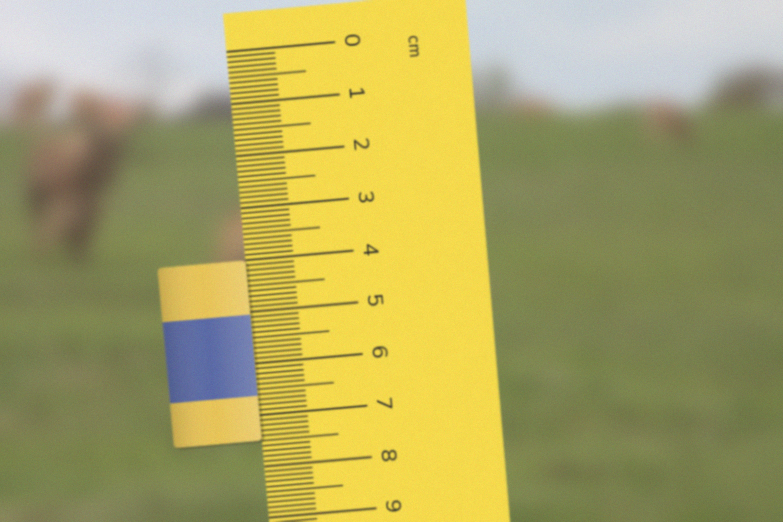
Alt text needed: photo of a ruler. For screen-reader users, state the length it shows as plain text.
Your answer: 3.5 cm
